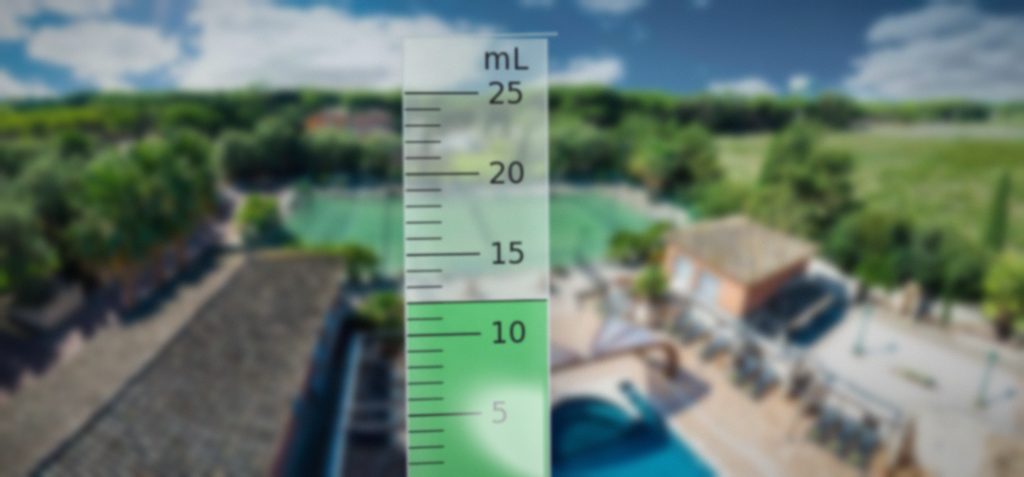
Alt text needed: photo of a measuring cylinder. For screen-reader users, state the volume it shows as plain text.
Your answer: 12 mL
